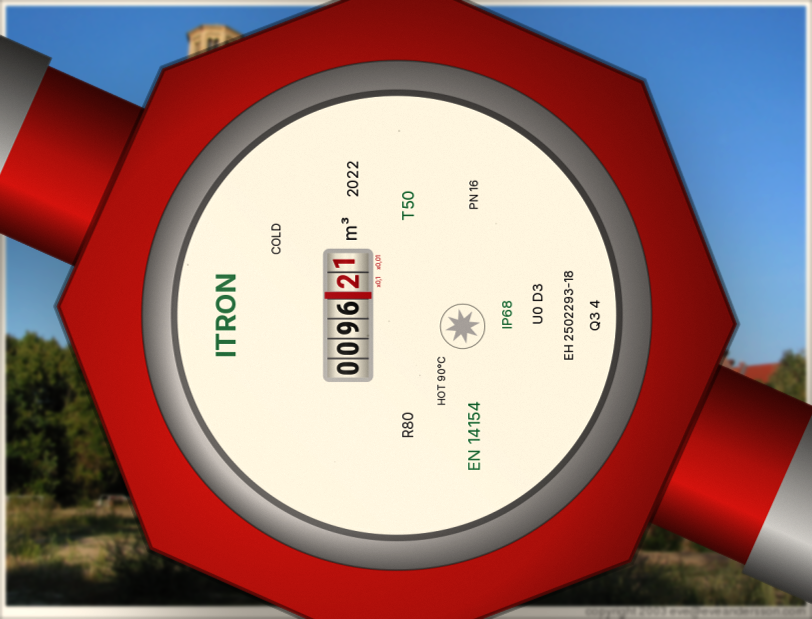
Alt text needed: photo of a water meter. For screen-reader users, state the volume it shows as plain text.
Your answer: 96.21 m³
